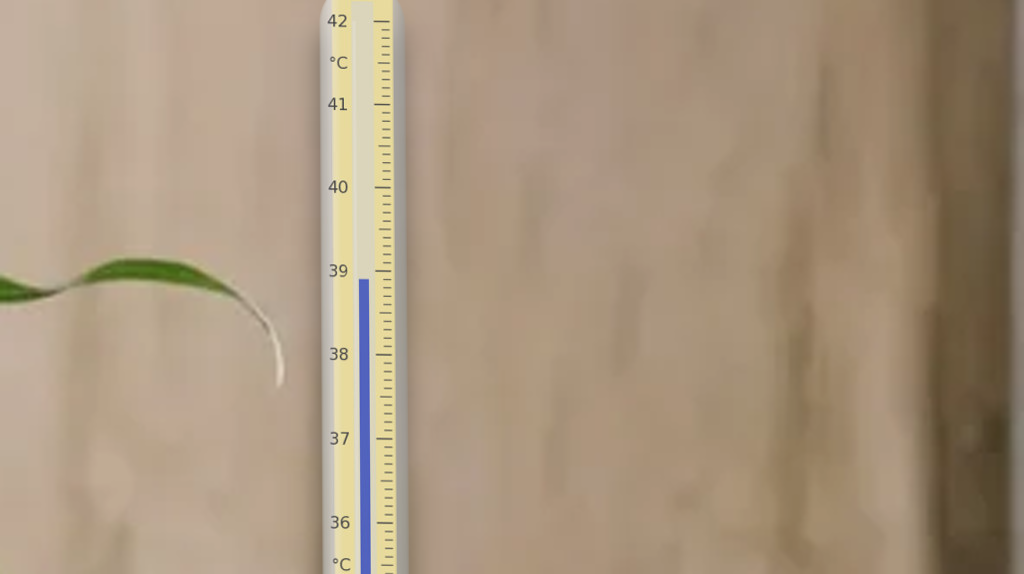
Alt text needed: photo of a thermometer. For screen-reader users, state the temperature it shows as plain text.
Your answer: 38.9 °C
